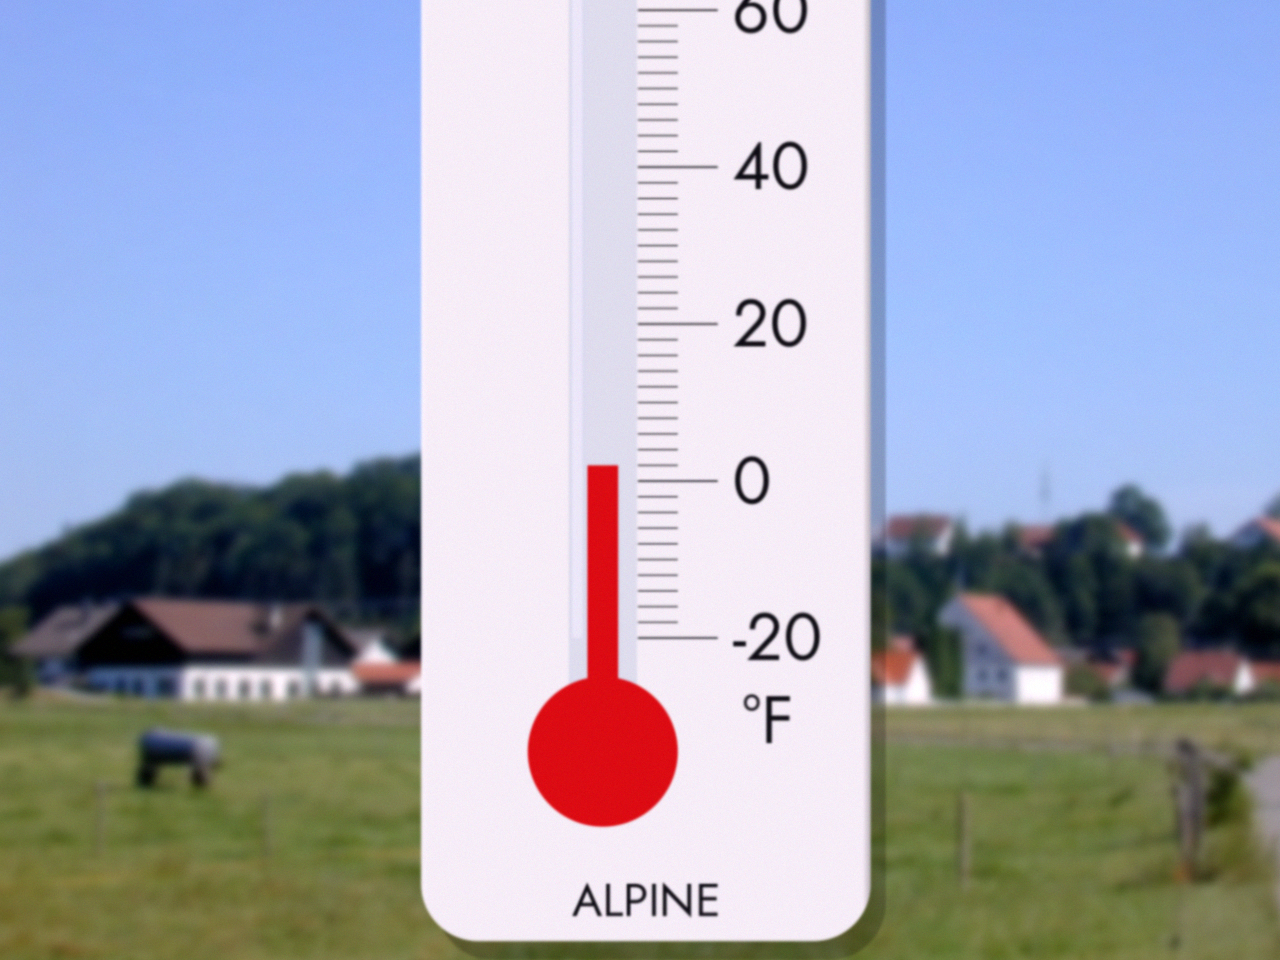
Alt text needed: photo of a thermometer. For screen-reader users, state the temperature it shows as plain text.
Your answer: 2 °F
